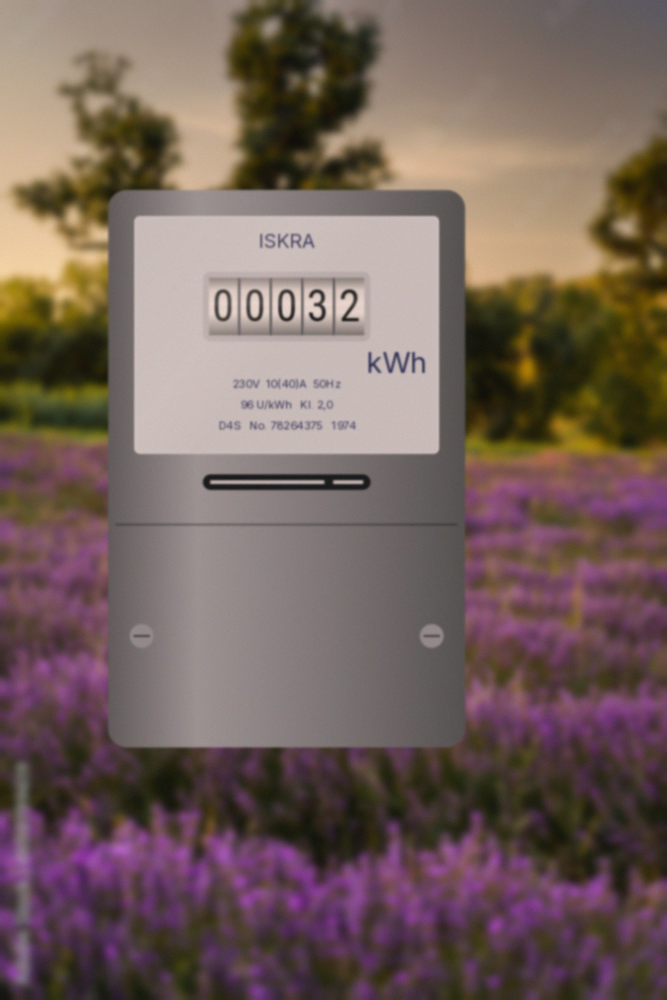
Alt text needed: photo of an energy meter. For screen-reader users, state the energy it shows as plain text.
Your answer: 32 kWh
